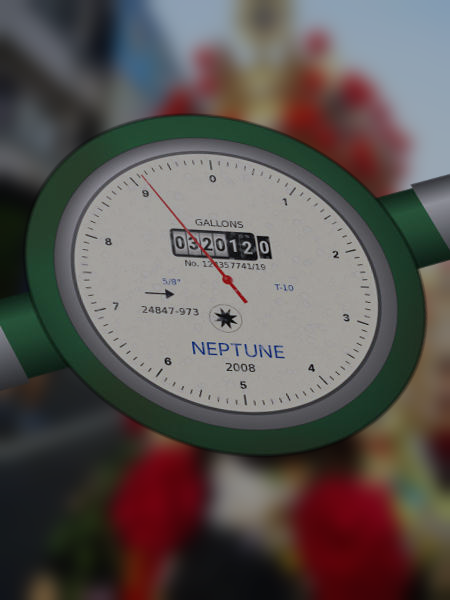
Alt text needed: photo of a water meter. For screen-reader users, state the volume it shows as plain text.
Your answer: 320119.1 gal
